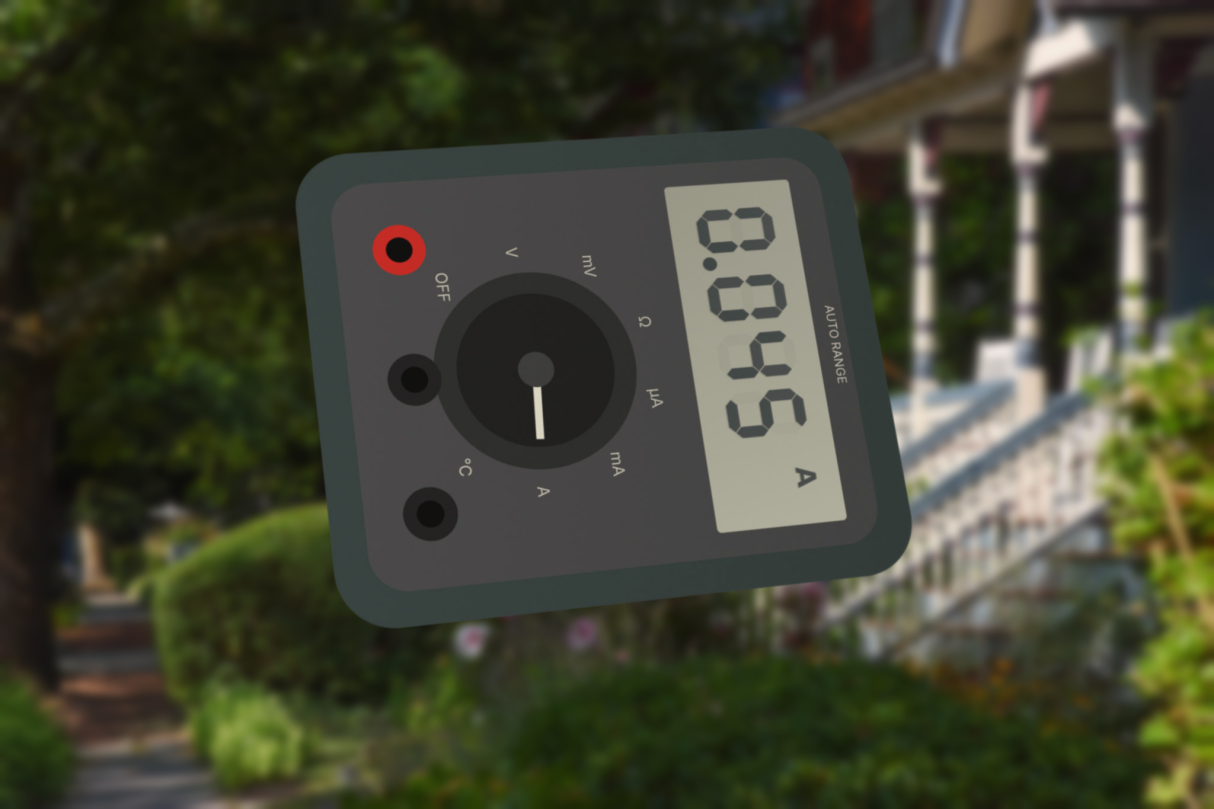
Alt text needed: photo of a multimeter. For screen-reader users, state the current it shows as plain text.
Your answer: 0.045 A
